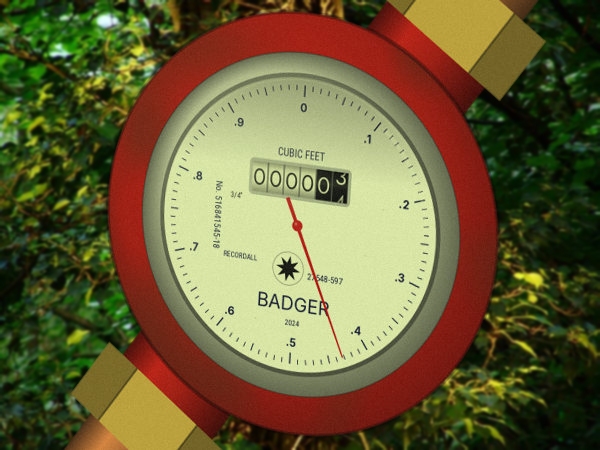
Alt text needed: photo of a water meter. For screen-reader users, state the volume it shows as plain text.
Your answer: 3.43 ft³
